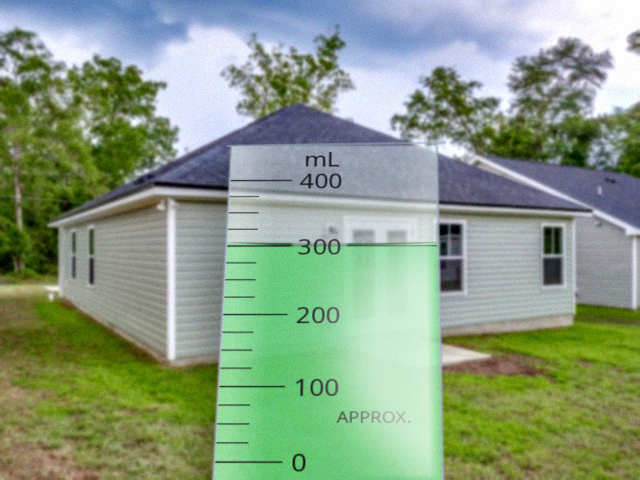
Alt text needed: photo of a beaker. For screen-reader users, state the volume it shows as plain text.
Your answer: 300 mL
